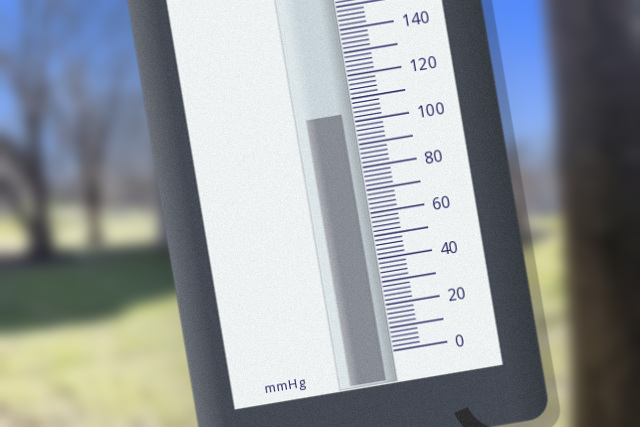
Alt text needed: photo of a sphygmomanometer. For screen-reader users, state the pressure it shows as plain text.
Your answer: 104 mmHg
